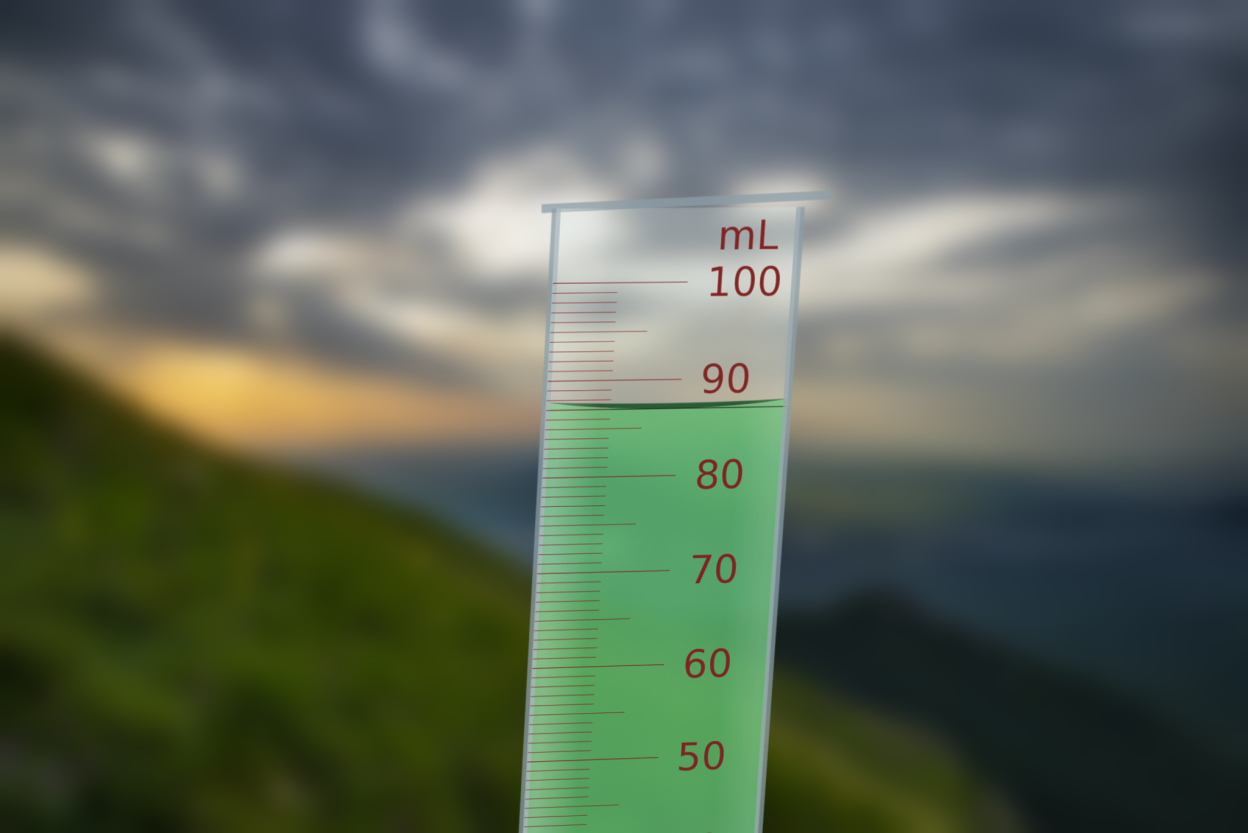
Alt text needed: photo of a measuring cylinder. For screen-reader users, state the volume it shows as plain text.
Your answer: 87 mL
